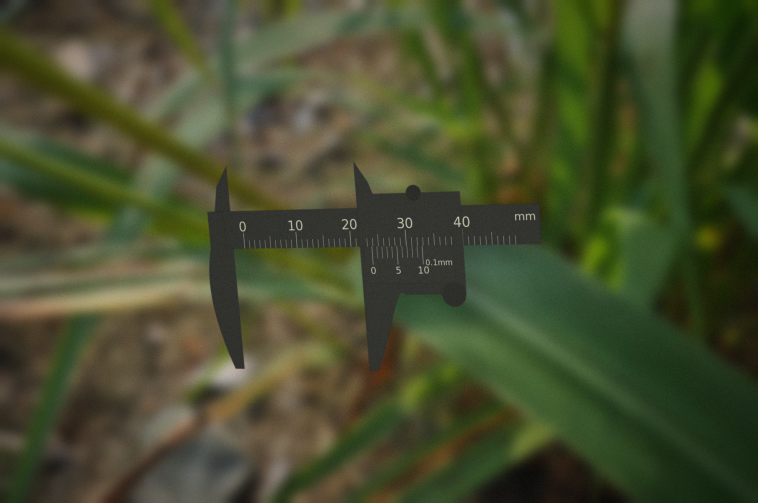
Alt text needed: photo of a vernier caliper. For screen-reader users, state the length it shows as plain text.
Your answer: 23.8 mm
